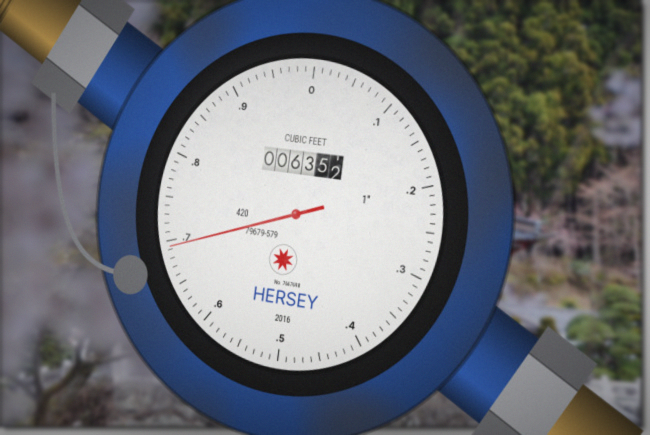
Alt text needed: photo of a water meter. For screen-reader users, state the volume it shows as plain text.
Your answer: 6351.69 ft³
